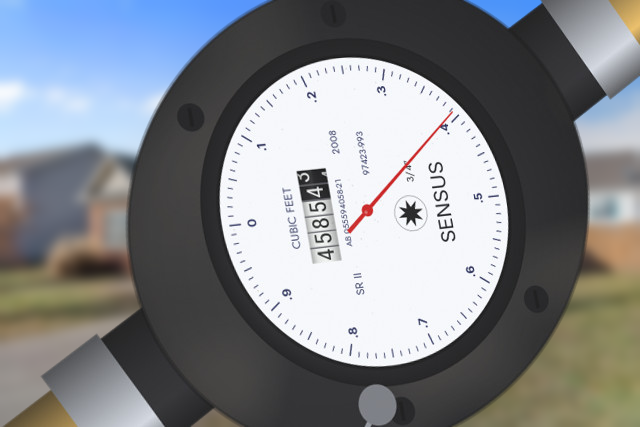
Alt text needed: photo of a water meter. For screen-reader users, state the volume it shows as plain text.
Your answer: 458543.39 ft³
